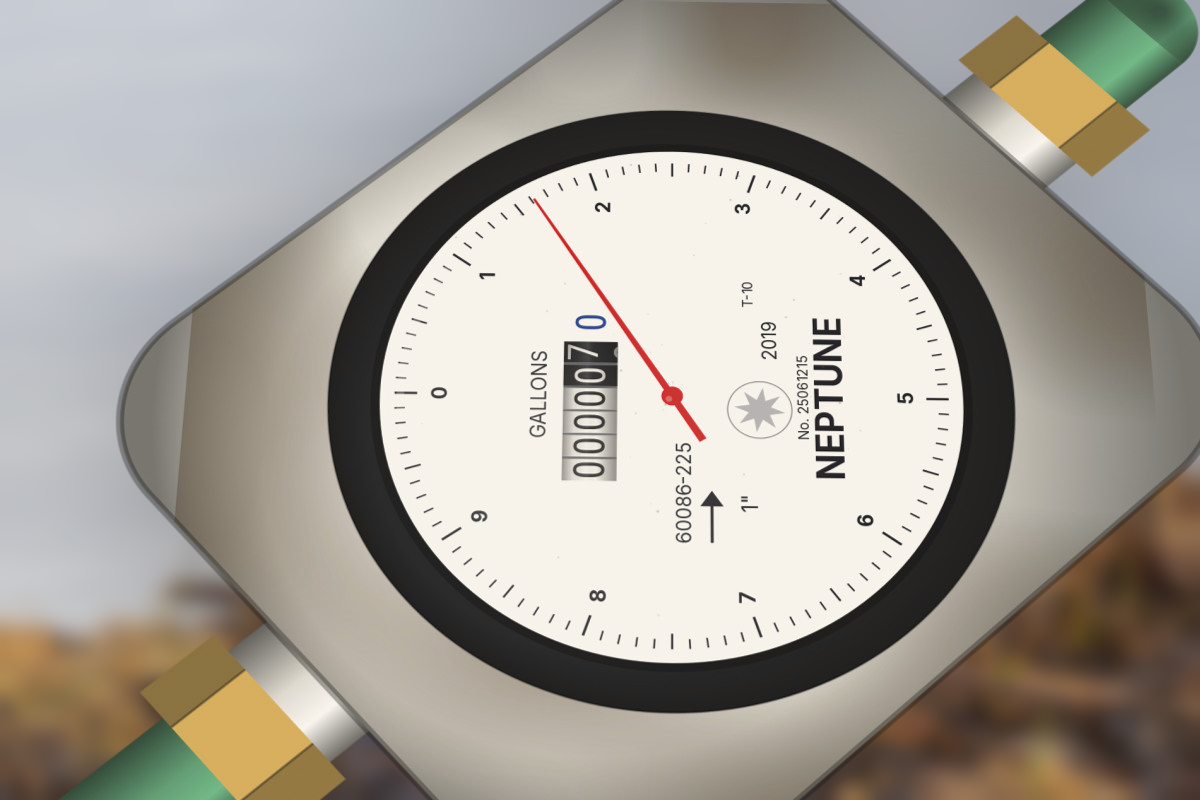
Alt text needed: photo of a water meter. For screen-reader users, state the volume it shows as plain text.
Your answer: 71.6 gal
